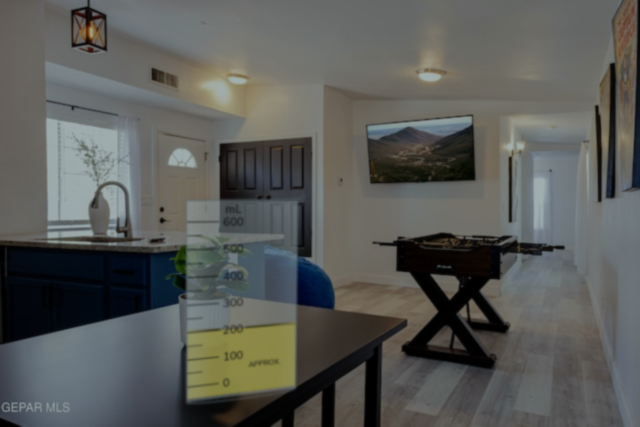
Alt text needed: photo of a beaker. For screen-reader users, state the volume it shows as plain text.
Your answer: 200 mL
